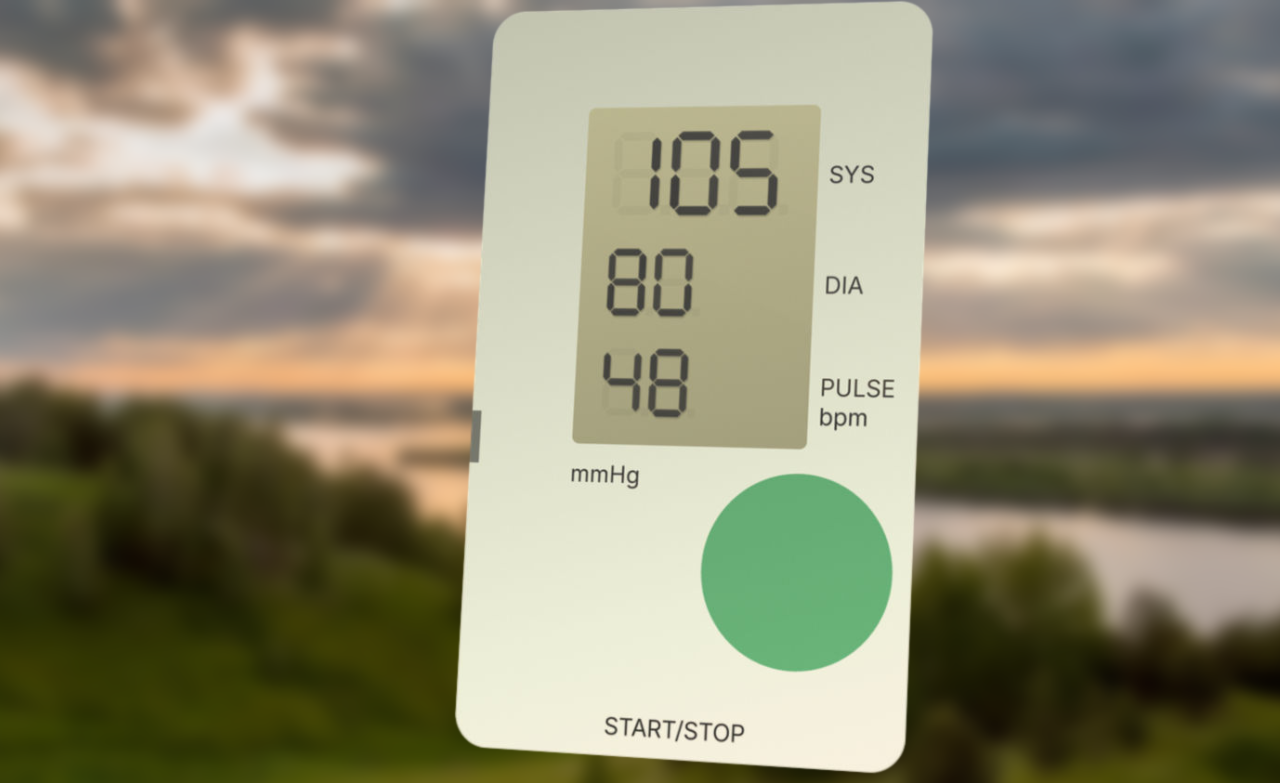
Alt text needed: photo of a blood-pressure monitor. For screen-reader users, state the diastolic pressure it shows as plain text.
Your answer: 80 mmHg
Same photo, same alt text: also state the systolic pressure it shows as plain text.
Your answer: 105 mmHg
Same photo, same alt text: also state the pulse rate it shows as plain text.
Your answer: 48 bpm
